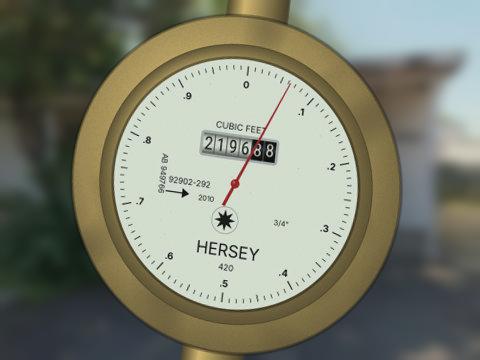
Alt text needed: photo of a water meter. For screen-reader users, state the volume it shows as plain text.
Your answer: 219688.06 ft³
